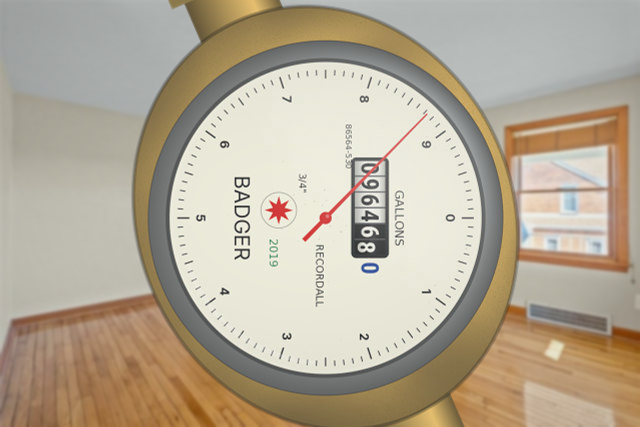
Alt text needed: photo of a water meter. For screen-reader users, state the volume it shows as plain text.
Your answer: 964678.7 gal
